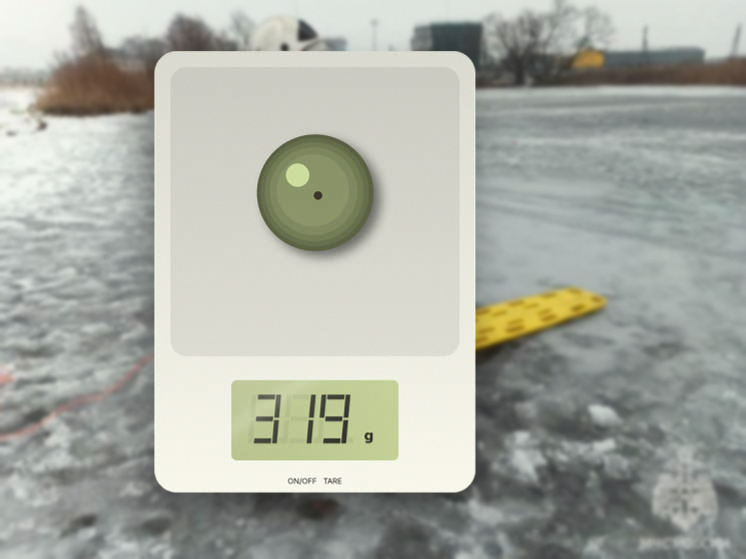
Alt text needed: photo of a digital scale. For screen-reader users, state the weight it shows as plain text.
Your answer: 319 g
